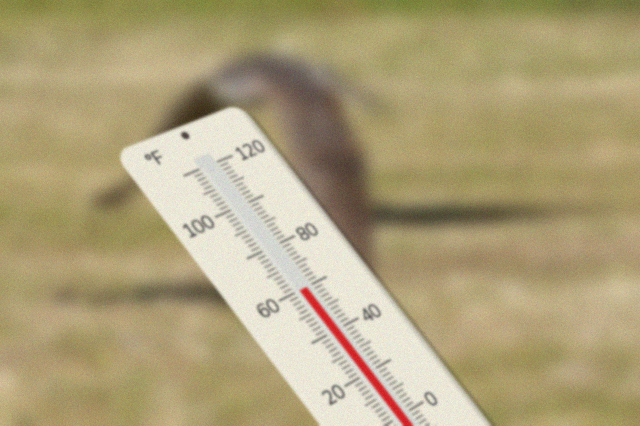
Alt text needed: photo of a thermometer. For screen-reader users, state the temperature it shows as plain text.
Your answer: 60 °F
